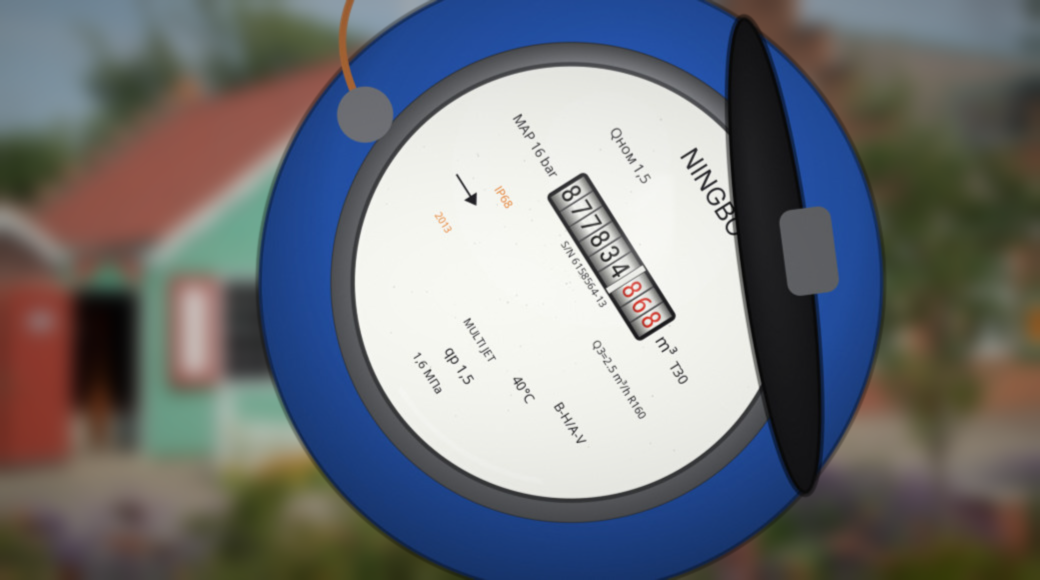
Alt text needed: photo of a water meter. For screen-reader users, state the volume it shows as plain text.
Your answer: 877834.868 m³
